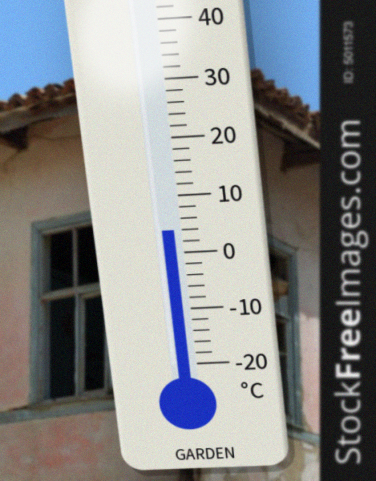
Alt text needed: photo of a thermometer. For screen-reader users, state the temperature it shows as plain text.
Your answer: 4 °C
